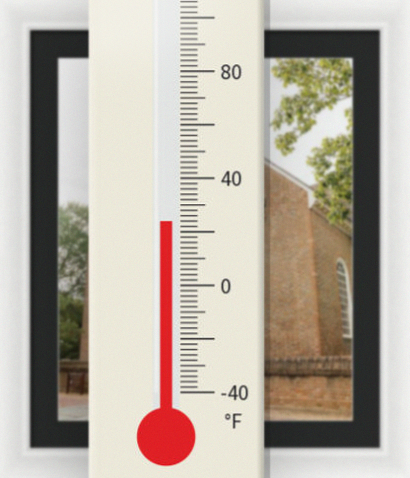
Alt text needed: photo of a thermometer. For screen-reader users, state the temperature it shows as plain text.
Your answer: 24 °F
